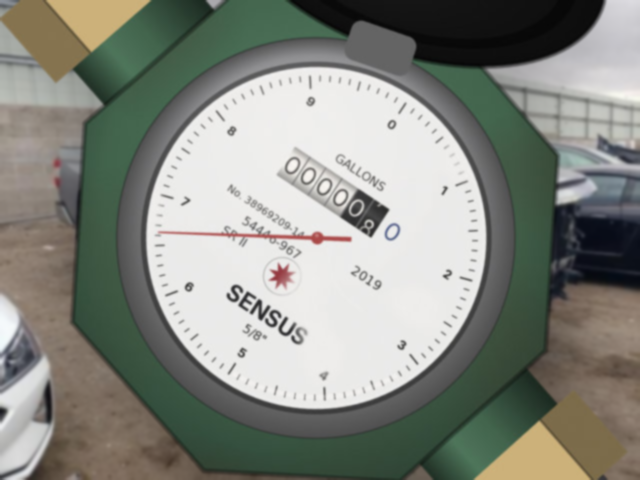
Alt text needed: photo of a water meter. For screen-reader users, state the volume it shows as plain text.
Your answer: 76.6 gal
